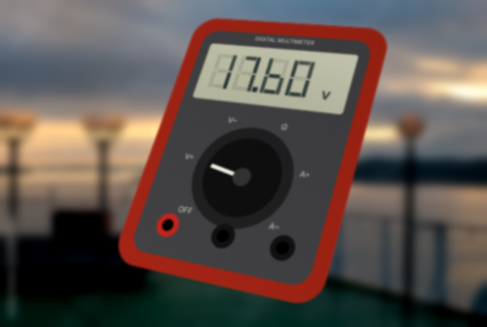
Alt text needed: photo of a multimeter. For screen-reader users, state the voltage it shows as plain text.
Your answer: 17.60 V
